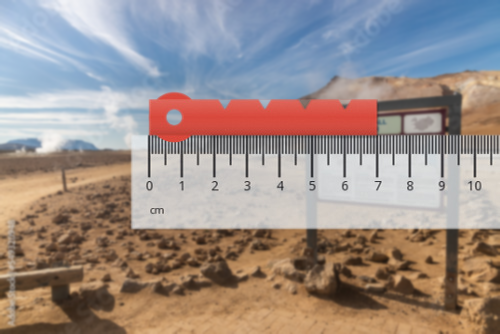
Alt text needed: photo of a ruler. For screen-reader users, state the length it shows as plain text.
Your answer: 7 cm
